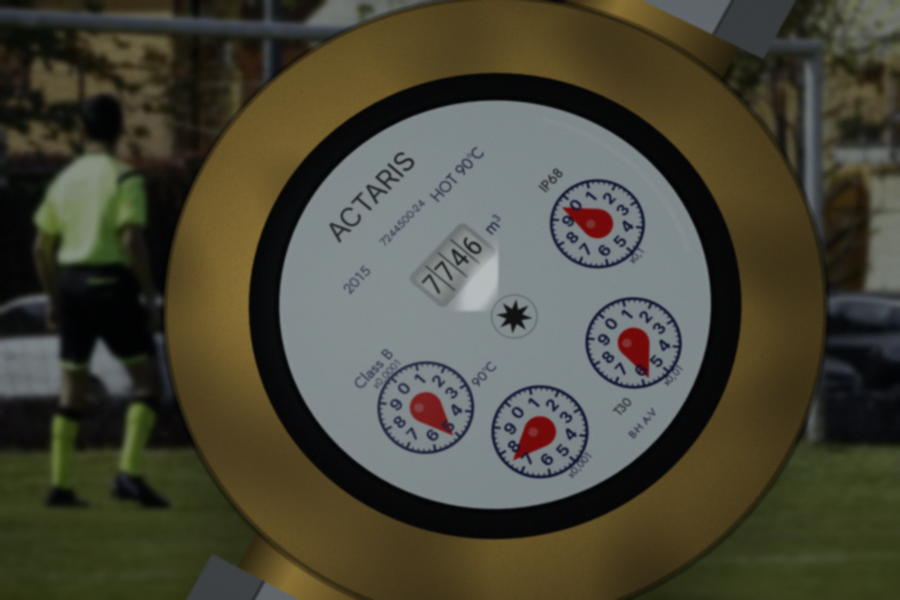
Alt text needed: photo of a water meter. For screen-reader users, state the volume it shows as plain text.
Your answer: 7745.9575 m³
